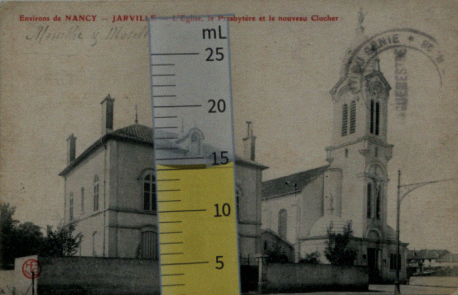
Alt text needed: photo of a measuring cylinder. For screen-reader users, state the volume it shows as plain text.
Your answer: 14 mL
